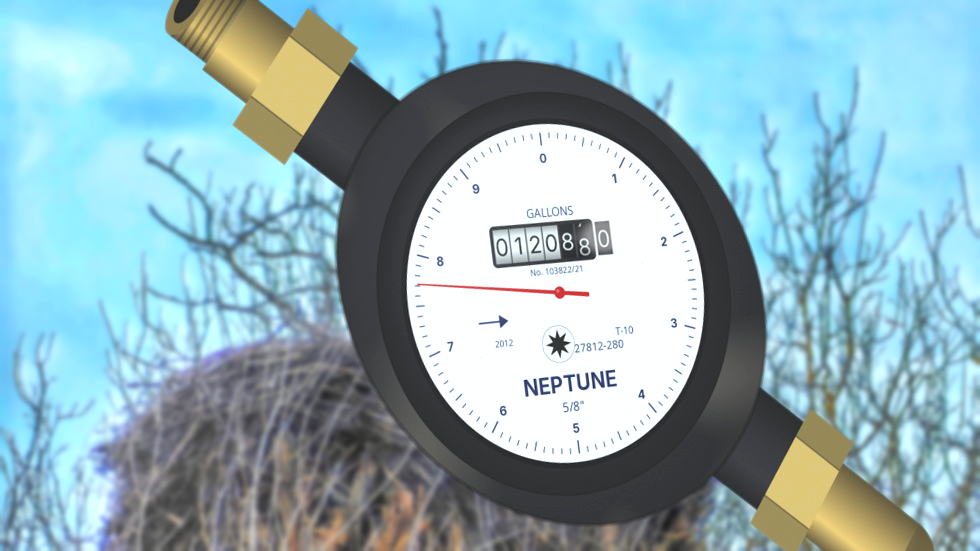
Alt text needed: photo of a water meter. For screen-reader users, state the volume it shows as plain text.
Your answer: 120877.7 gal
